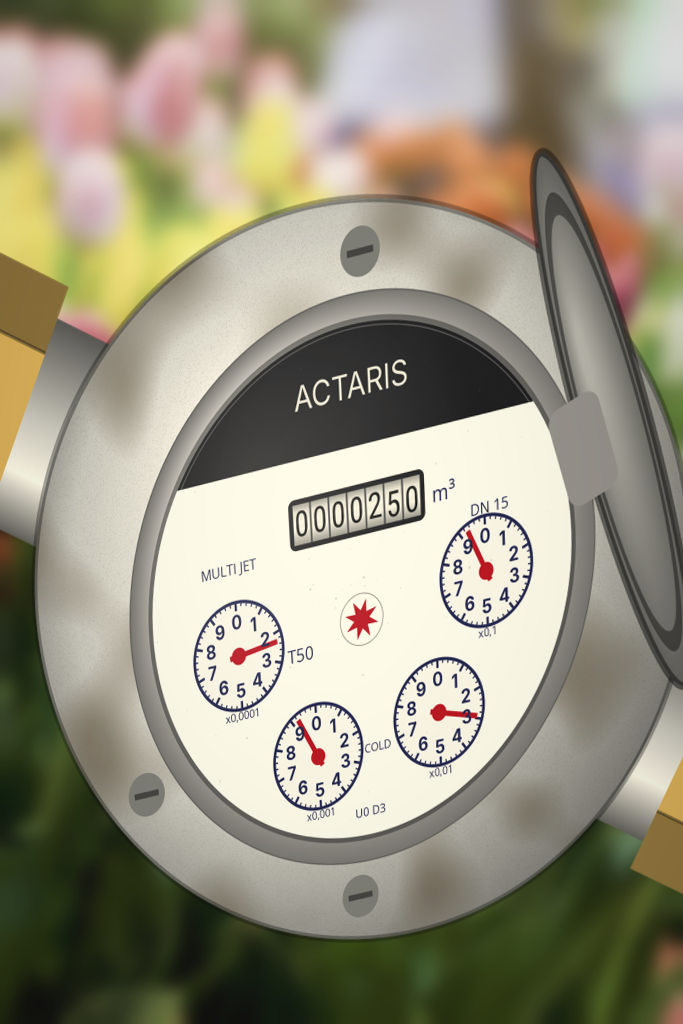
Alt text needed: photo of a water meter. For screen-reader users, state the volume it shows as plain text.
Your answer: 249.9292 m³
